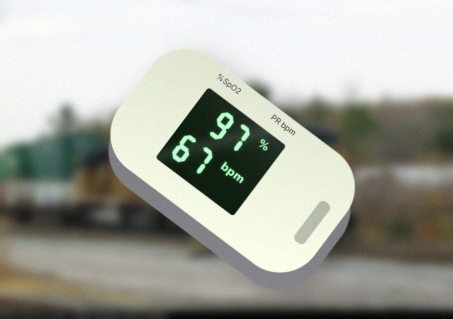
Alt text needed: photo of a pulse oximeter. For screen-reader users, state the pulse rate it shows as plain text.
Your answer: 67 bpm
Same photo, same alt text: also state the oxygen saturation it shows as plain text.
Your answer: 97 %
